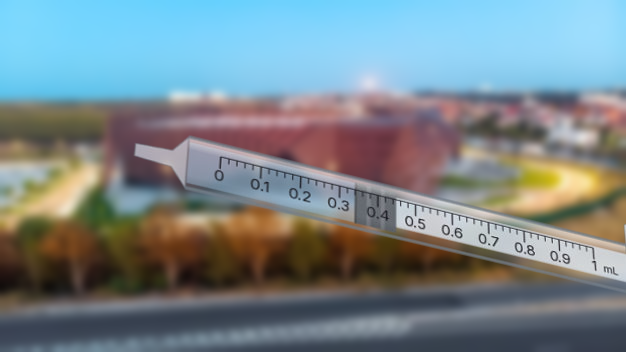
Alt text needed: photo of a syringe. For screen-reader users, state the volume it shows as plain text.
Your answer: 0.34 mL
